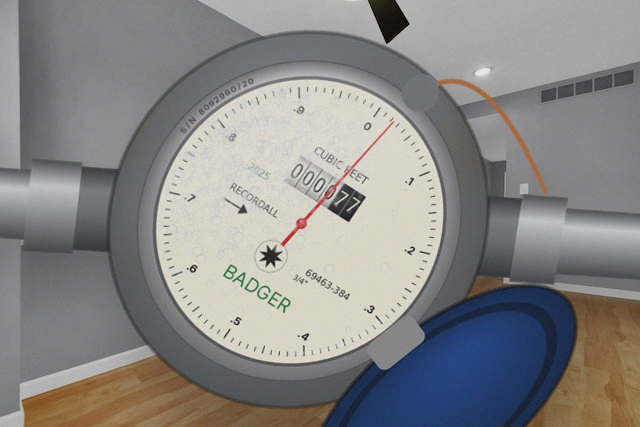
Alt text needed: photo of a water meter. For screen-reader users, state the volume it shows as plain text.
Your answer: 77.02 ft³
